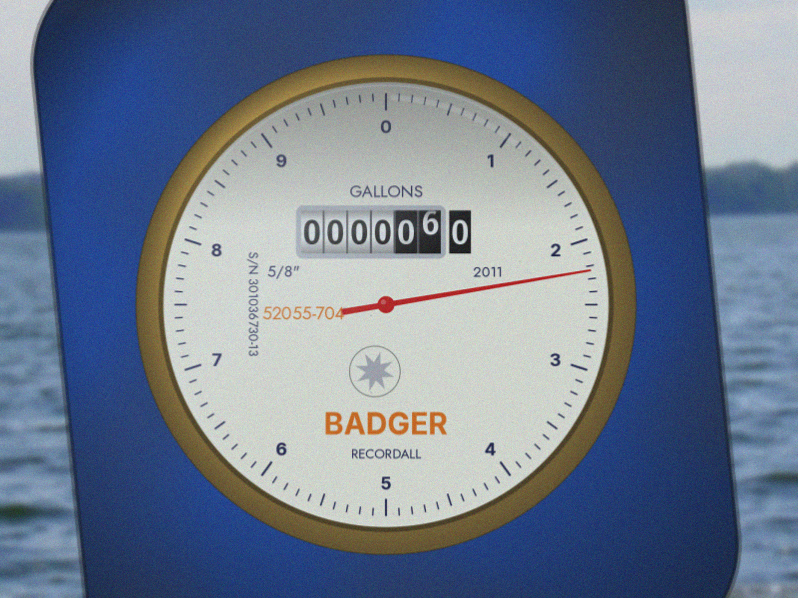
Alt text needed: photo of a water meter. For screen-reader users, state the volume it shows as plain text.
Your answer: 62.2 gal
